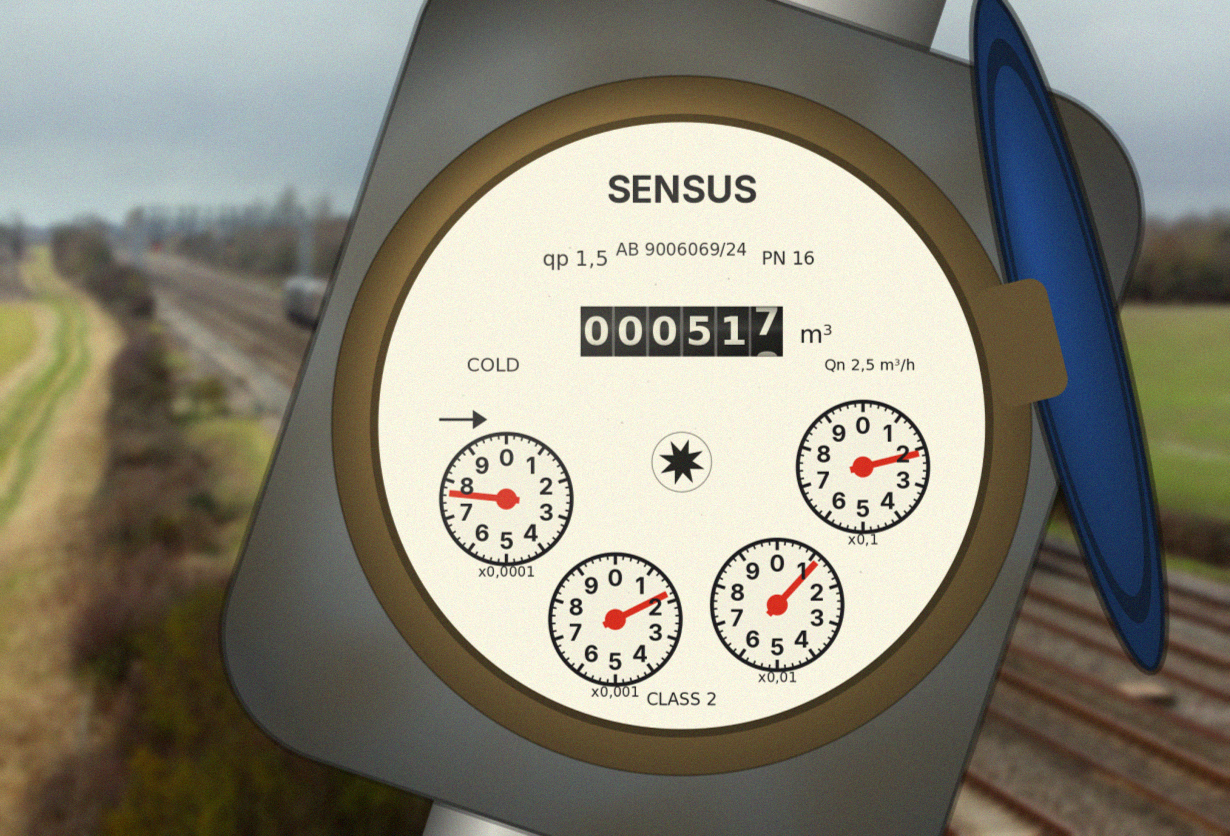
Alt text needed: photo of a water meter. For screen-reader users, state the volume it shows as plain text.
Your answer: 517.2117 m³
